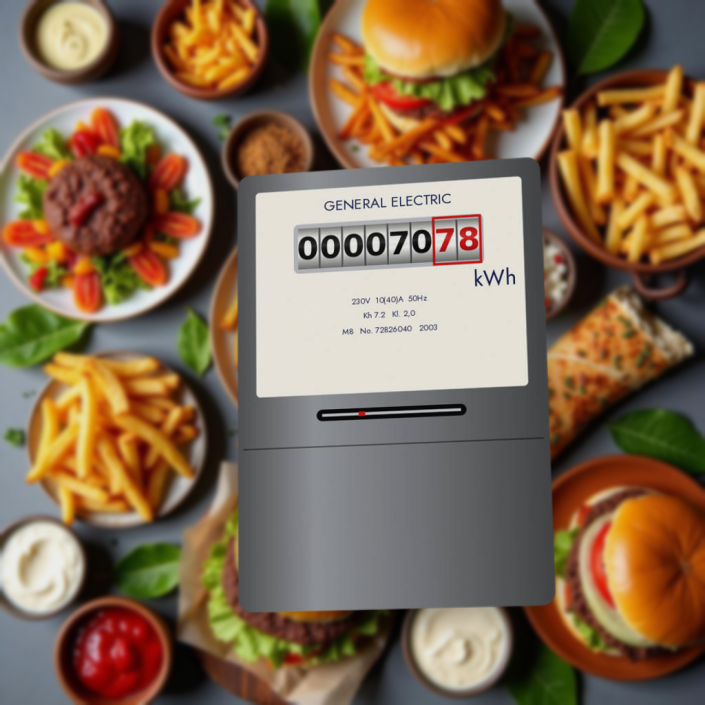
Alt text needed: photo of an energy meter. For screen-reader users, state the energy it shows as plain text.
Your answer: 70.78 kWh
